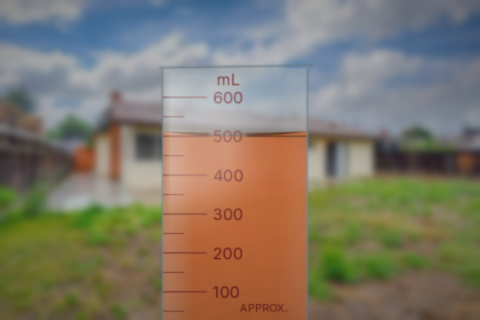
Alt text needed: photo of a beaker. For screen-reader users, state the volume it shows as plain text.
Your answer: 500 mL
